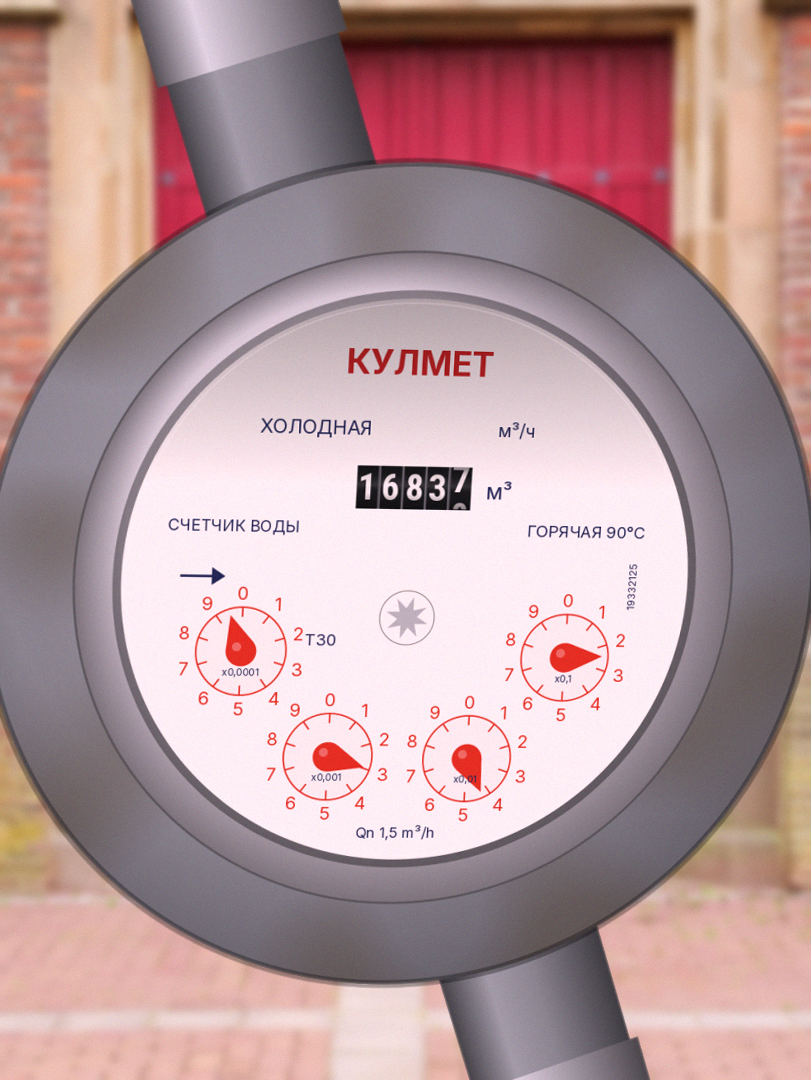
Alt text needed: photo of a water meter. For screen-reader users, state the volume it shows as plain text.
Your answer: 16837.2429 m³
